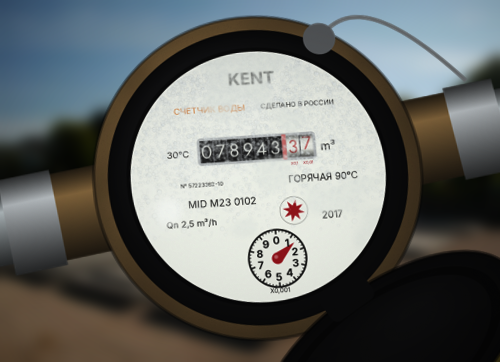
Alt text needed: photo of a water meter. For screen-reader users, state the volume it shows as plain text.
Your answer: 78943.371 m³
